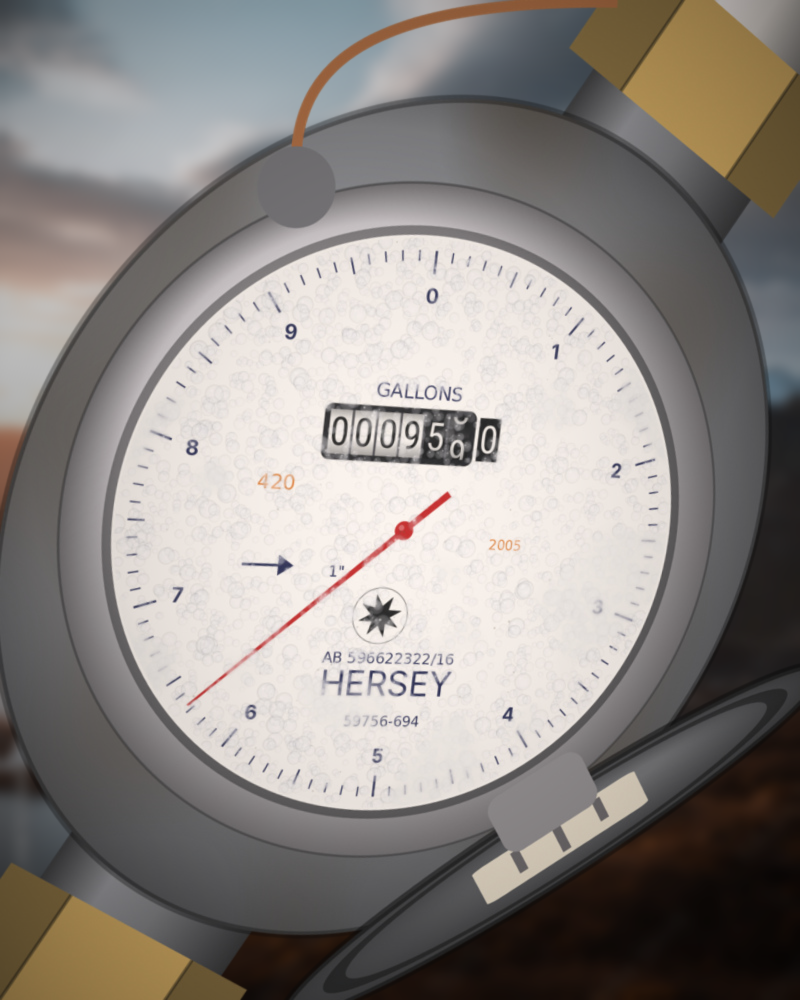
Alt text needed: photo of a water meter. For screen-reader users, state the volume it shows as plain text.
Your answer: 9586.3 gal
